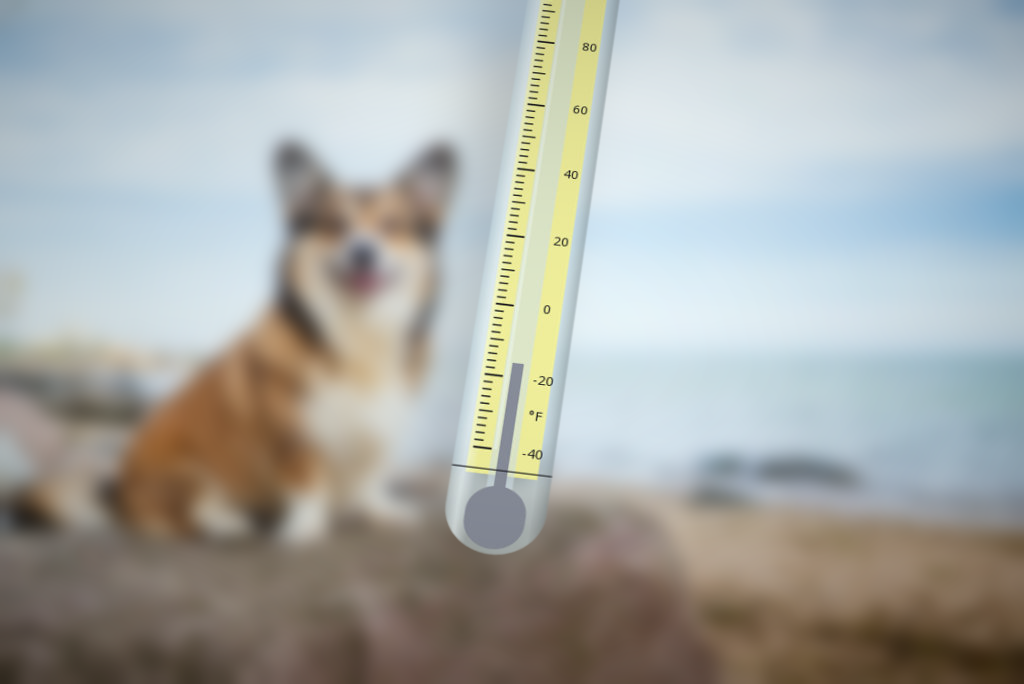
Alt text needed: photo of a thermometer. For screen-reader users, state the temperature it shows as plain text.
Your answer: -16 °F
